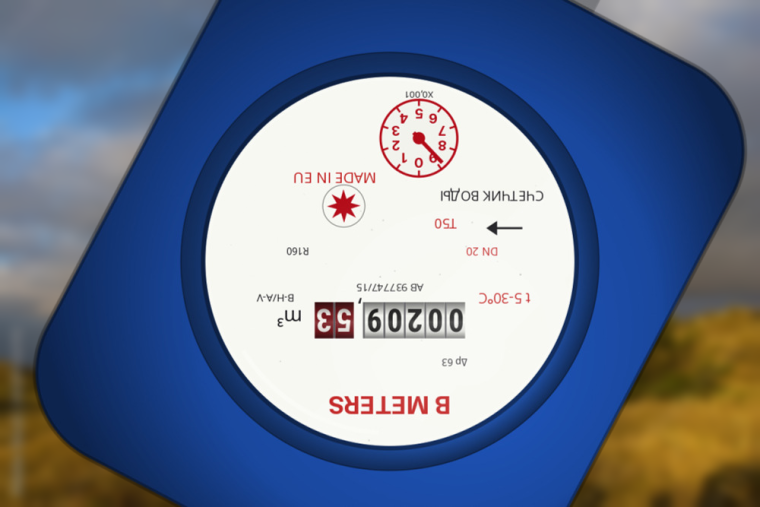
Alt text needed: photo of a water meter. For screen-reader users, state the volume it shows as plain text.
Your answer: 209.538 m³
